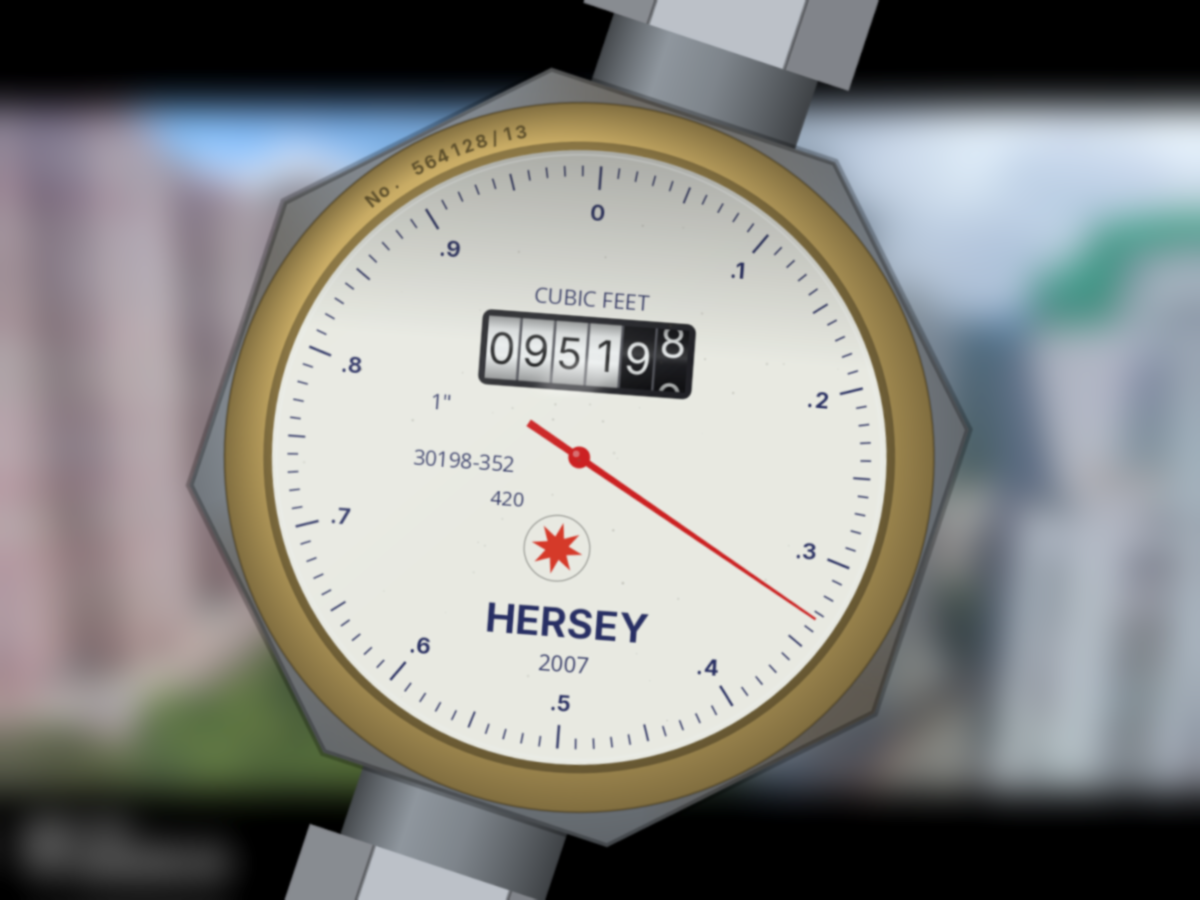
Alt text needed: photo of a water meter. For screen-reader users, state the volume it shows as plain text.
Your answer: 95198.33 ft³
